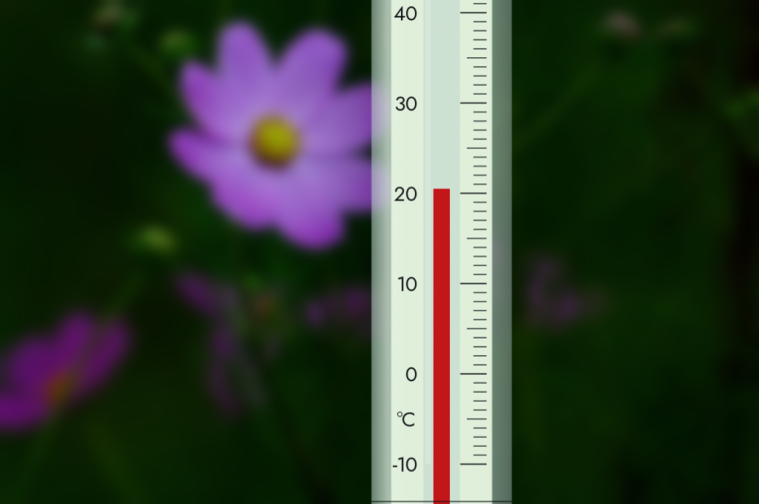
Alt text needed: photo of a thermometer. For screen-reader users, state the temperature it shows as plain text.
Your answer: 20.5 °C
